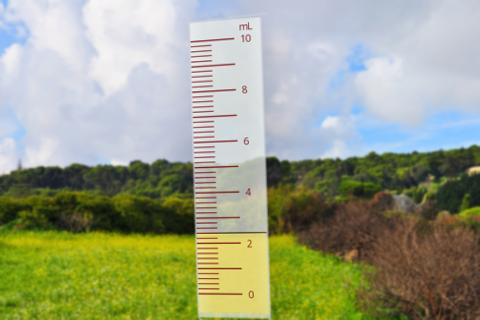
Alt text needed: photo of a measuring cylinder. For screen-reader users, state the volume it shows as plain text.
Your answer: 2.4 mL
